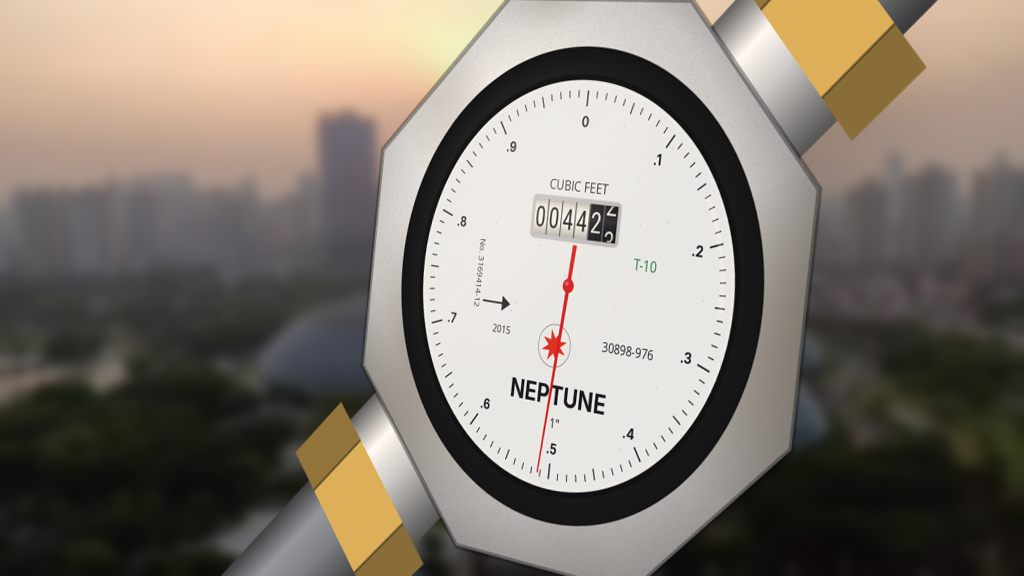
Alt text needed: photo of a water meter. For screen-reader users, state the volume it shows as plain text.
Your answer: 4422.51 ft³
